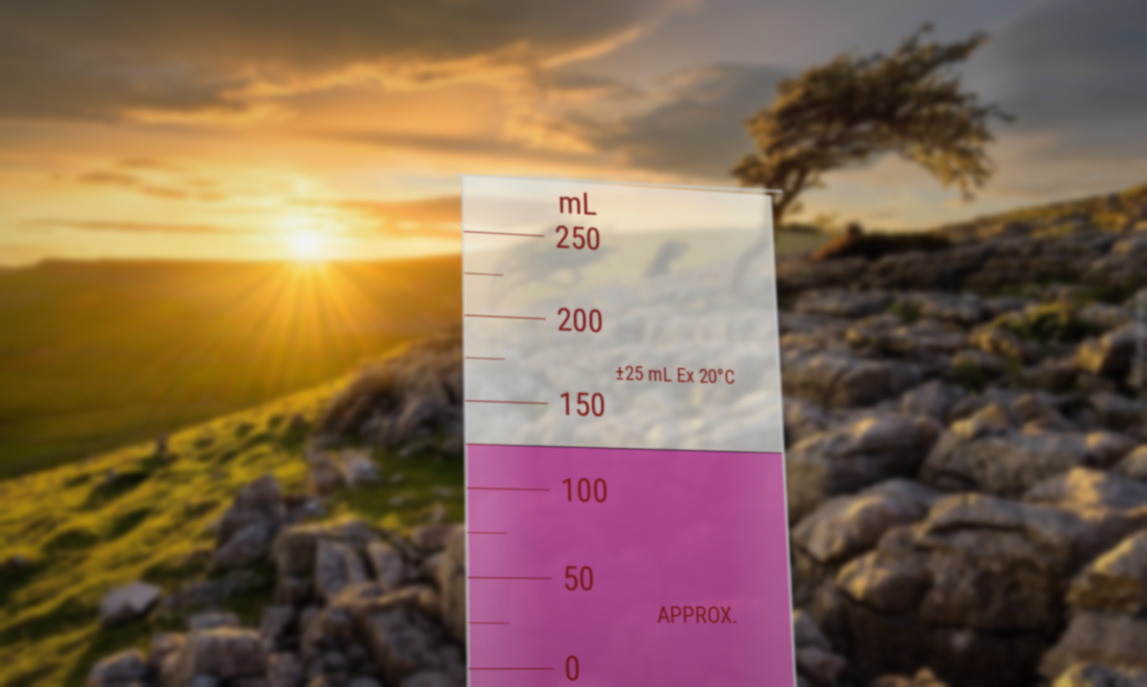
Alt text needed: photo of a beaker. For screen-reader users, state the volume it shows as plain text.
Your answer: 125 mL
